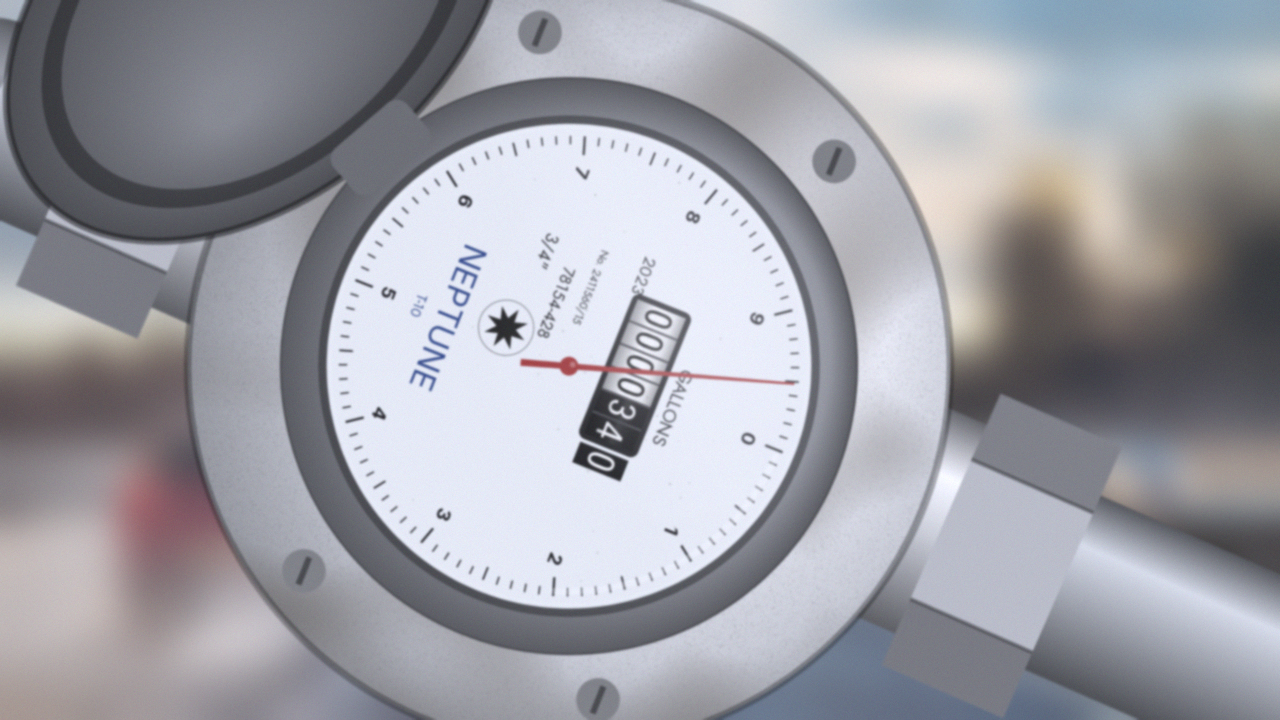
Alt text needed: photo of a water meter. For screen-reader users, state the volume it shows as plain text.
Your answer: 339.5 gal
